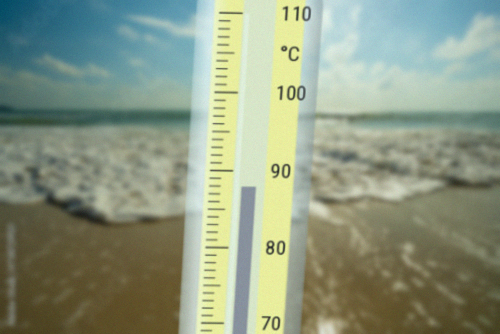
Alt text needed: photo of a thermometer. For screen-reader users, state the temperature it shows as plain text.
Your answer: 88 °C
